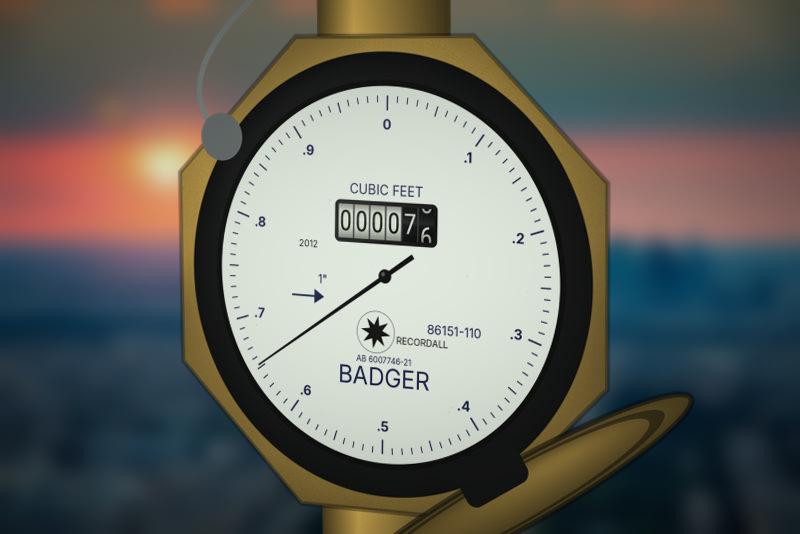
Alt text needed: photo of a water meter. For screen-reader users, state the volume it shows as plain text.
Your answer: 75.65 ft³
